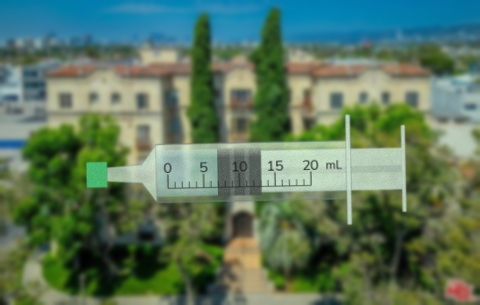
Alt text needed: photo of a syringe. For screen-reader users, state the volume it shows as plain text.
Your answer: 7 mL
